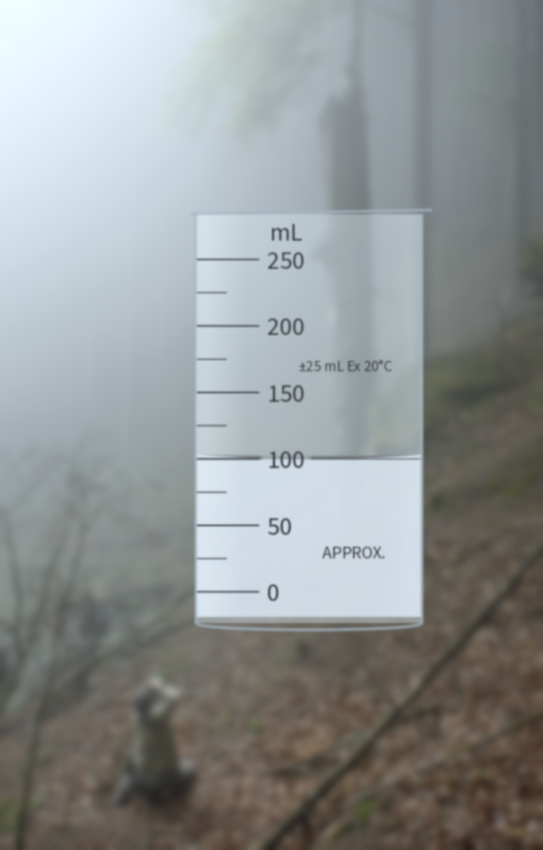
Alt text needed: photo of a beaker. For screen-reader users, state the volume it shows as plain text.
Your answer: 100 mL
